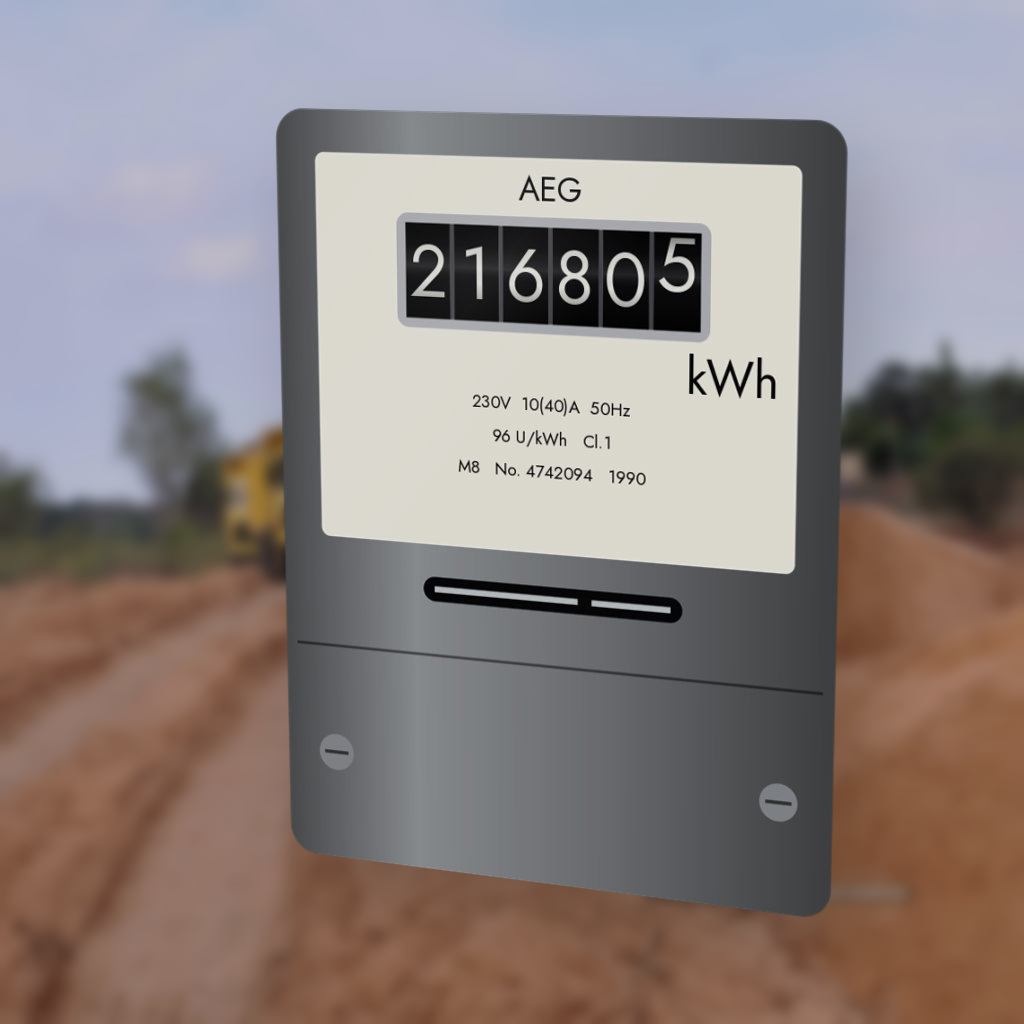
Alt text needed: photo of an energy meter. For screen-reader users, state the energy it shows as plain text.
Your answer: 216805 kWh
